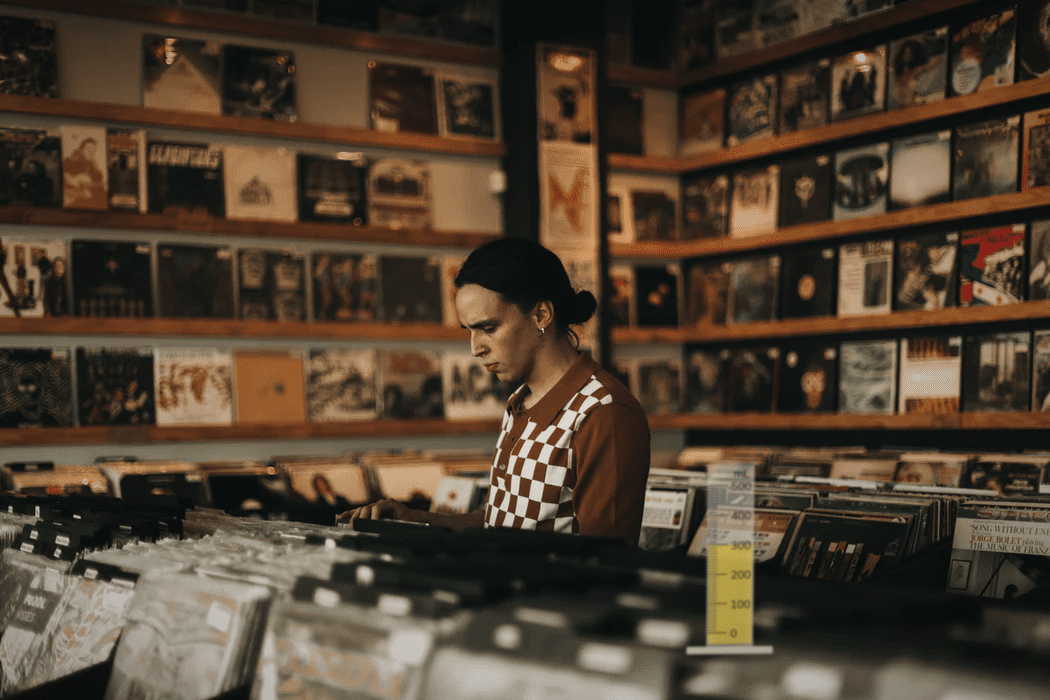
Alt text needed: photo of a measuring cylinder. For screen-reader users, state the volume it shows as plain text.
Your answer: 300 mL
